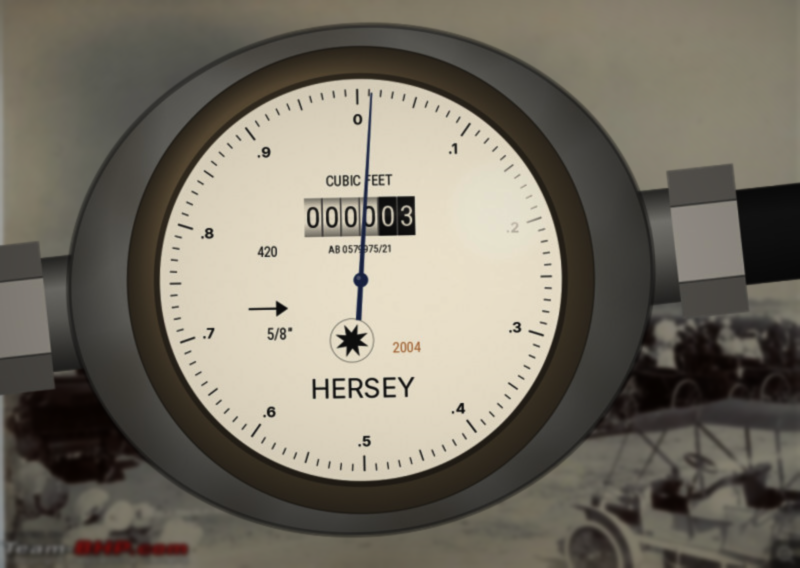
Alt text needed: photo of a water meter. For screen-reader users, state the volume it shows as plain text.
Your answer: 3.01 ft³
